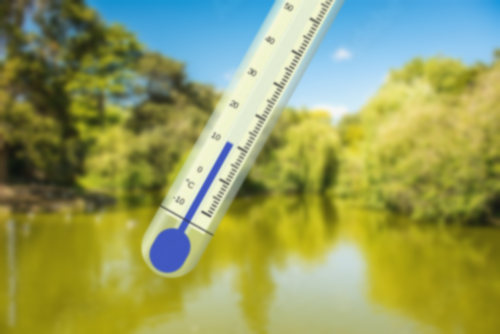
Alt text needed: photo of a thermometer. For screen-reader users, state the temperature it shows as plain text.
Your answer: 10 °C
